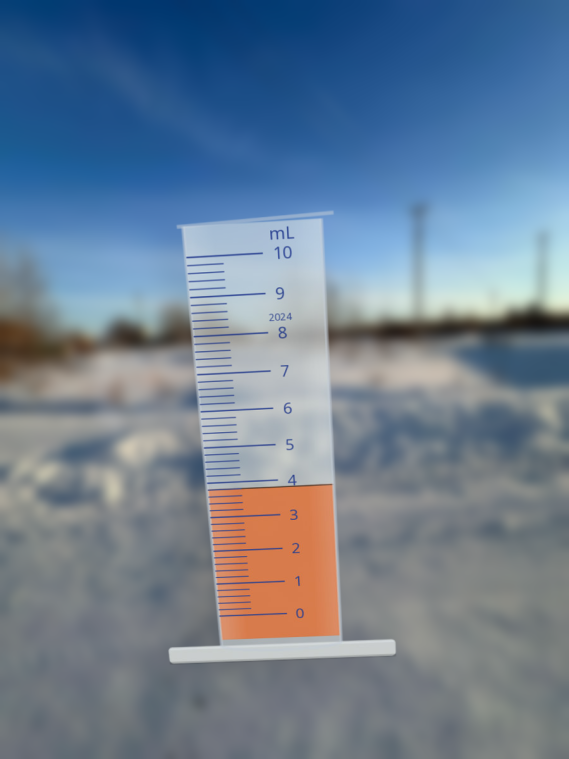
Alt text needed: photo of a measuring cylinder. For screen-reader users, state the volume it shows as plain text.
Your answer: 3.8 mL
